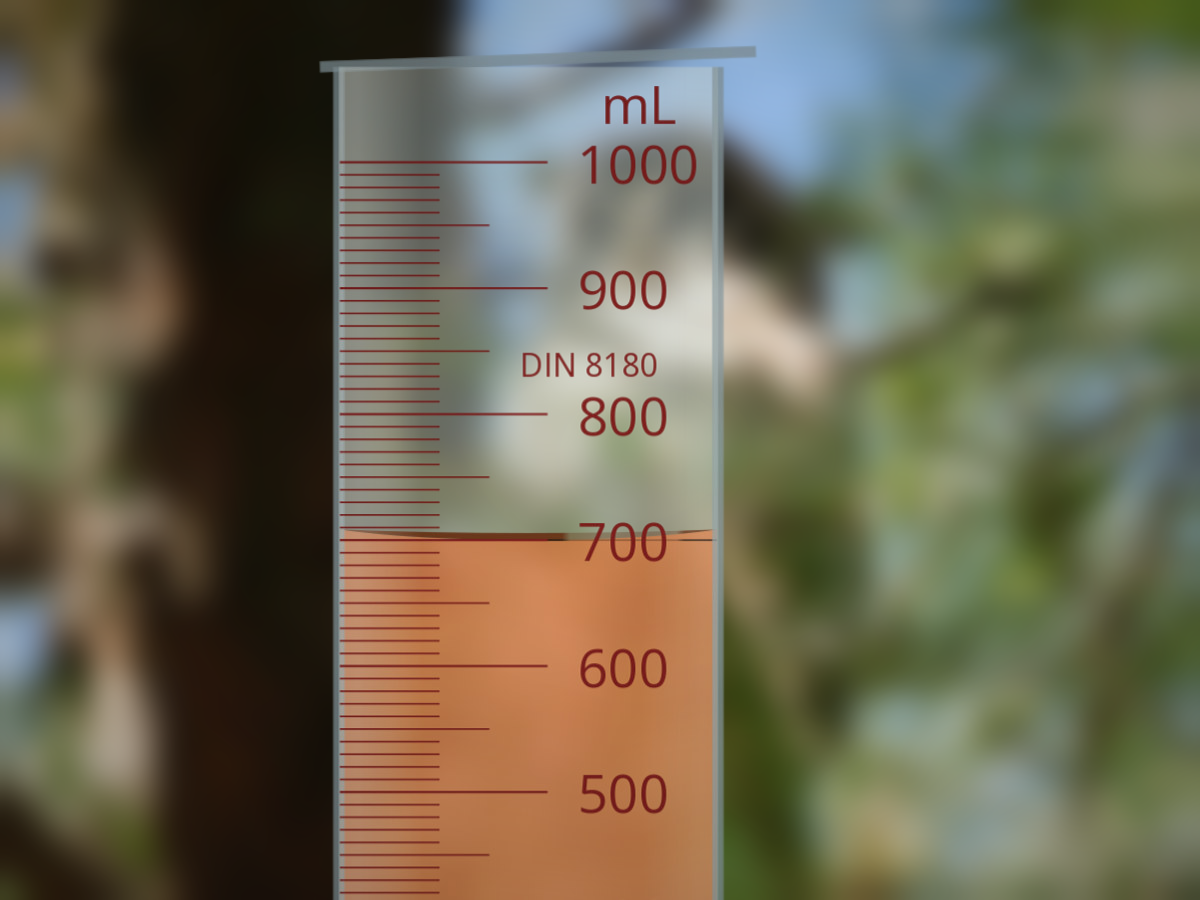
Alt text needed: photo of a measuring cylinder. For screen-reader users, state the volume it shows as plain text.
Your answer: 700 mL
